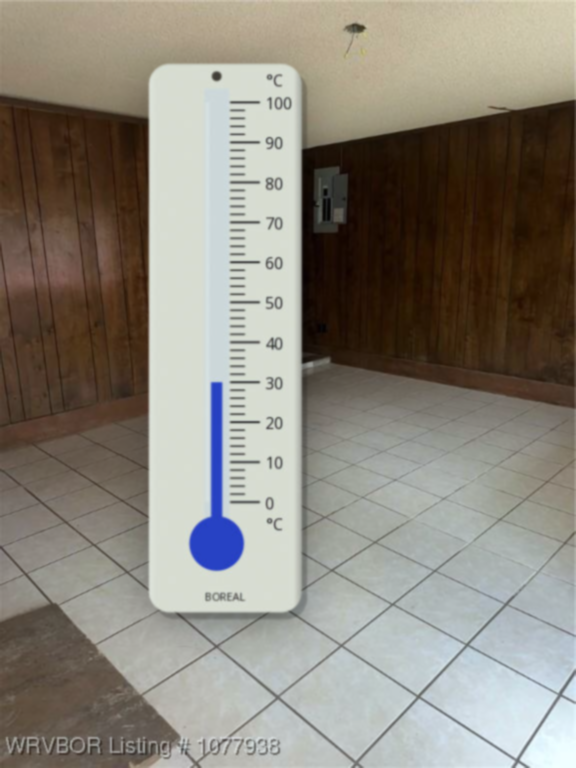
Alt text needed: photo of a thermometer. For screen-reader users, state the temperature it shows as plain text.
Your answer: 30 °C
